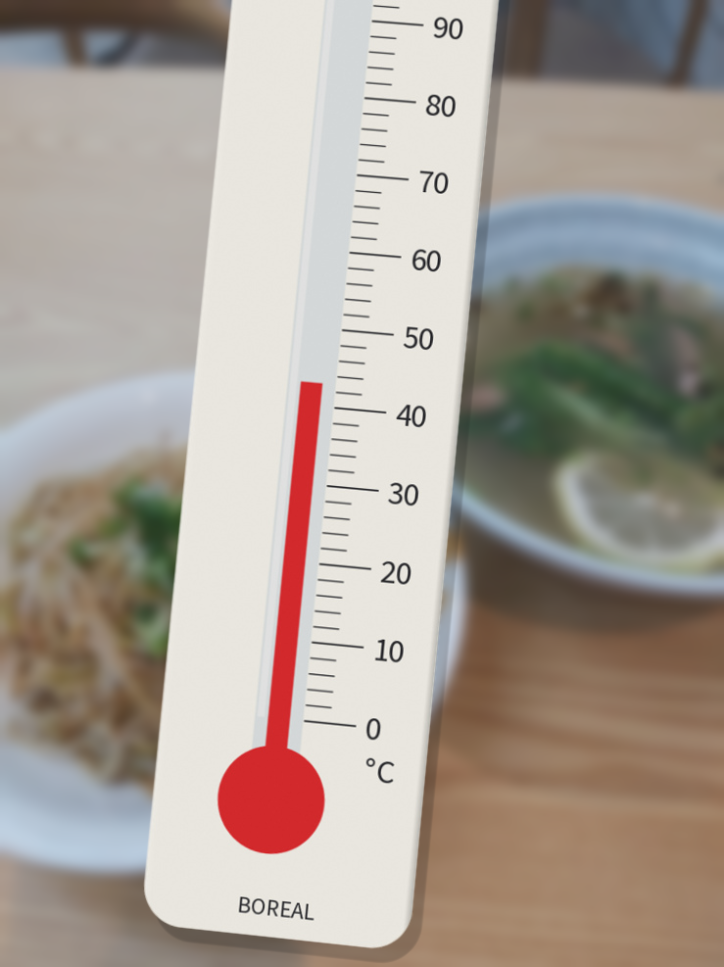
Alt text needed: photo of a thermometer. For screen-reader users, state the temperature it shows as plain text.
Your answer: 43 °C
